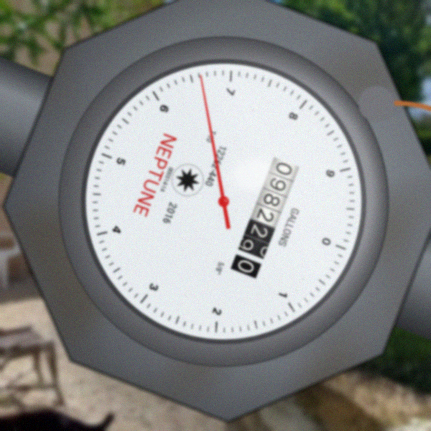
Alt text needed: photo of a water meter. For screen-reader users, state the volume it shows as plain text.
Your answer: 982286.6 gal
